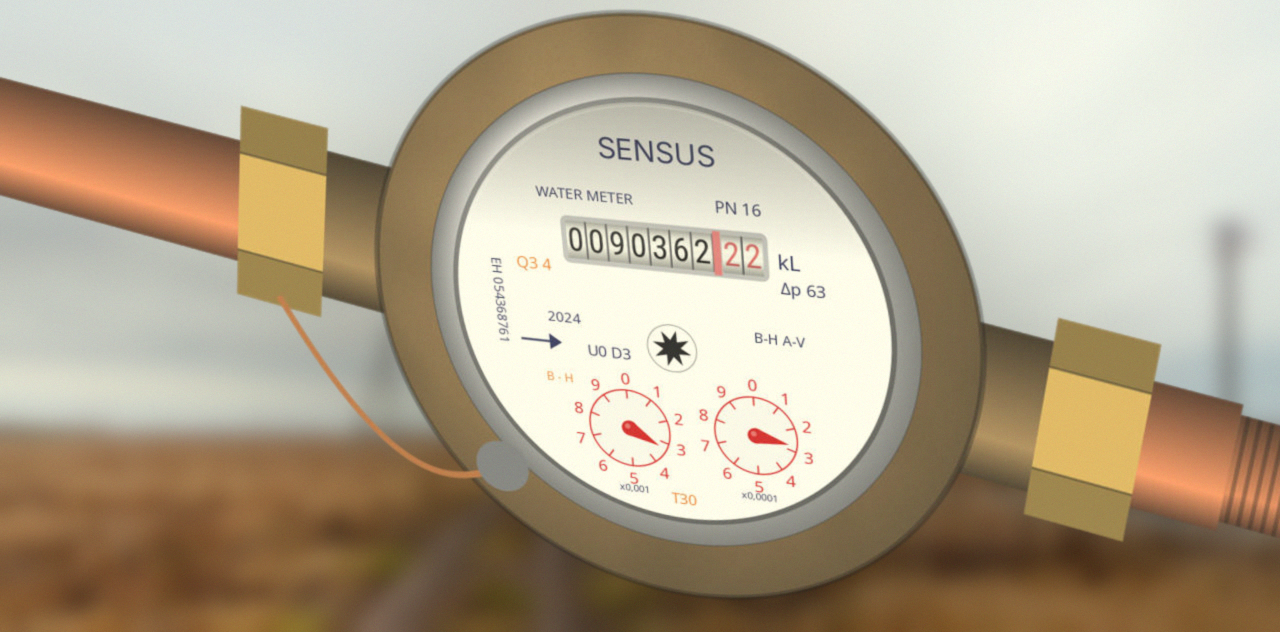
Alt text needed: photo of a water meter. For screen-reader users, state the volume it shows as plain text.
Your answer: 90362.2232 kL
